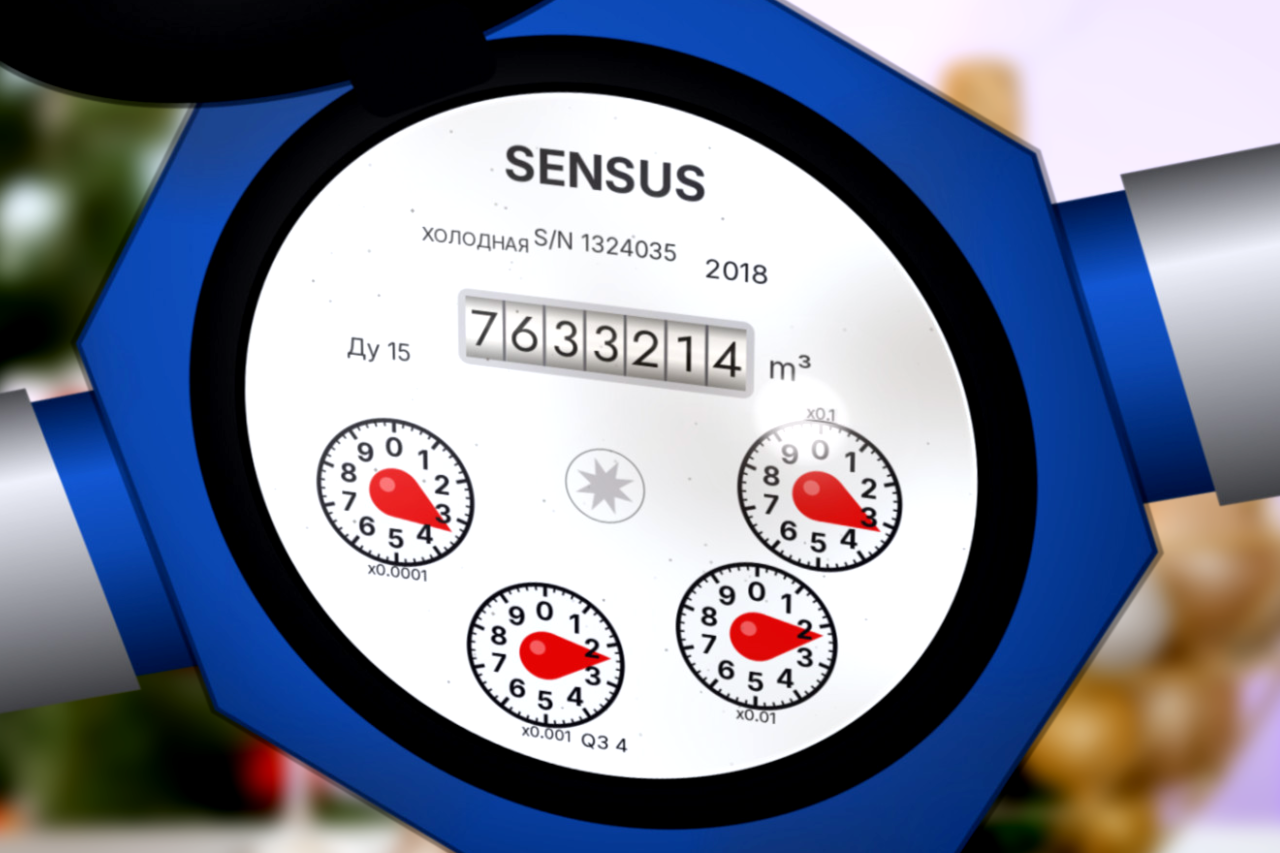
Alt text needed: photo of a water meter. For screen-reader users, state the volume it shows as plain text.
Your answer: 7633214.3223 m³
